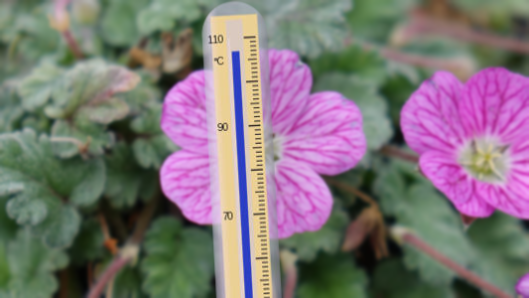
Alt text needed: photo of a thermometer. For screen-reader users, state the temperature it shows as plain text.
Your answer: 107 °C
